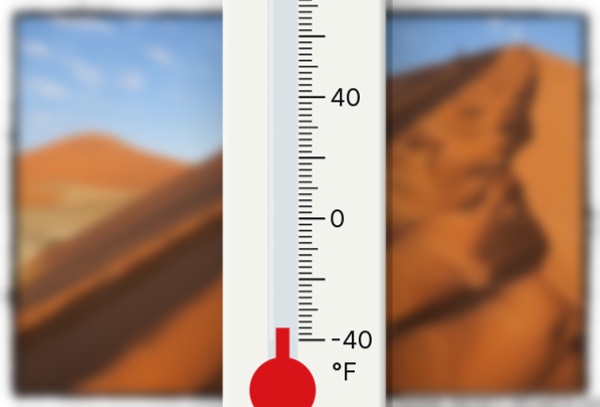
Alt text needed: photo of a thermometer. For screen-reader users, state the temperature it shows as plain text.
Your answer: -36 °F
